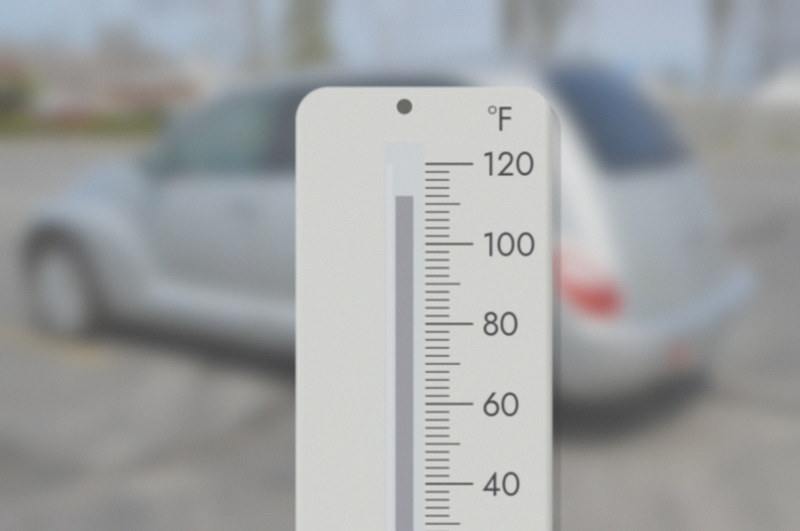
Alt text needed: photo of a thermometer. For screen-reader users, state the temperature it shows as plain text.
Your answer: 112 °F
